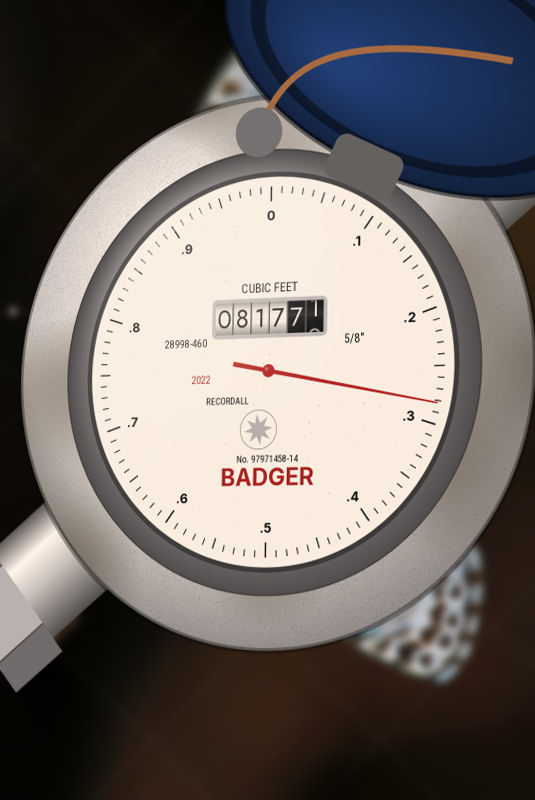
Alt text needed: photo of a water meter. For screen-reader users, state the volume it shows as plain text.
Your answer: 81771.28 ft³
